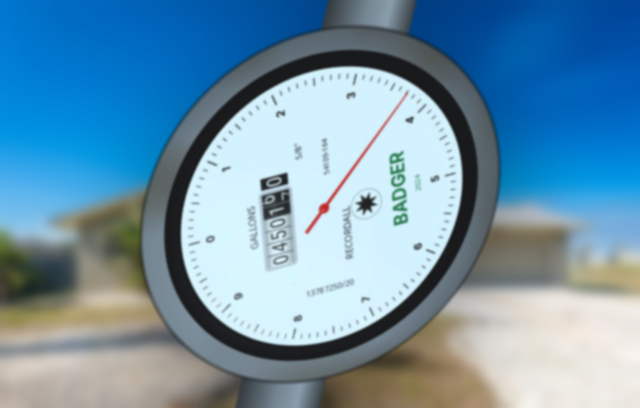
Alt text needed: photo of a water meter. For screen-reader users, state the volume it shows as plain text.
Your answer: 450163.7 gal
